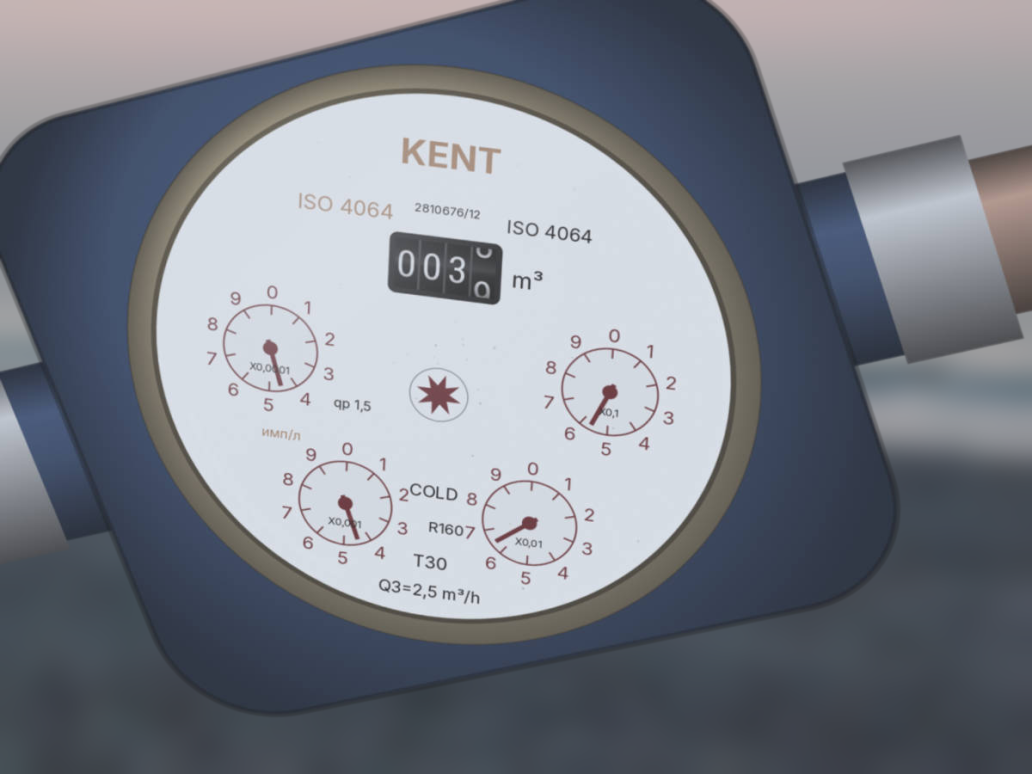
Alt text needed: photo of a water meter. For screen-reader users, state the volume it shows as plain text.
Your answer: 38.5644 m³
